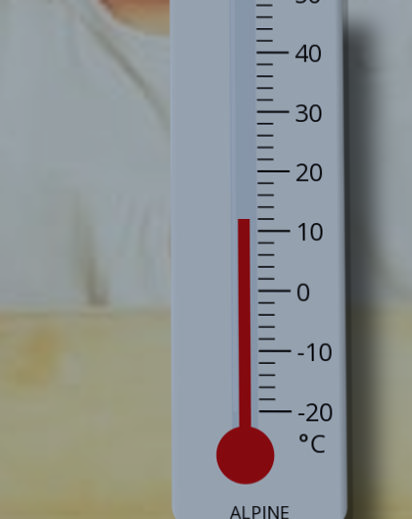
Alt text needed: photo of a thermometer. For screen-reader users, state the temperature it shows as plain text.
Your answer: 12 °C
